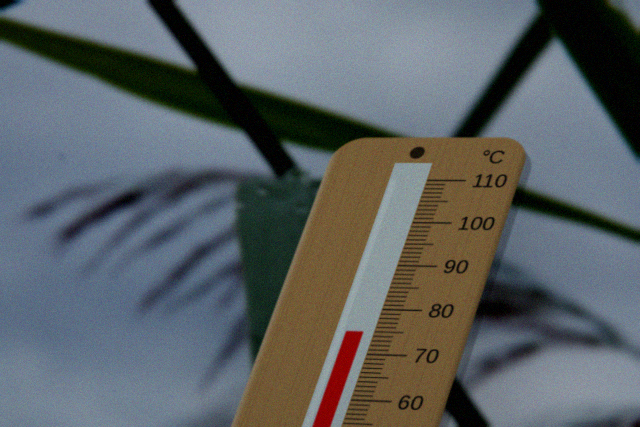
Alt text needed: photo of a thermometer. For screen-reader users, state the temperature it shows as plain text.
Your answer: 75 °C
